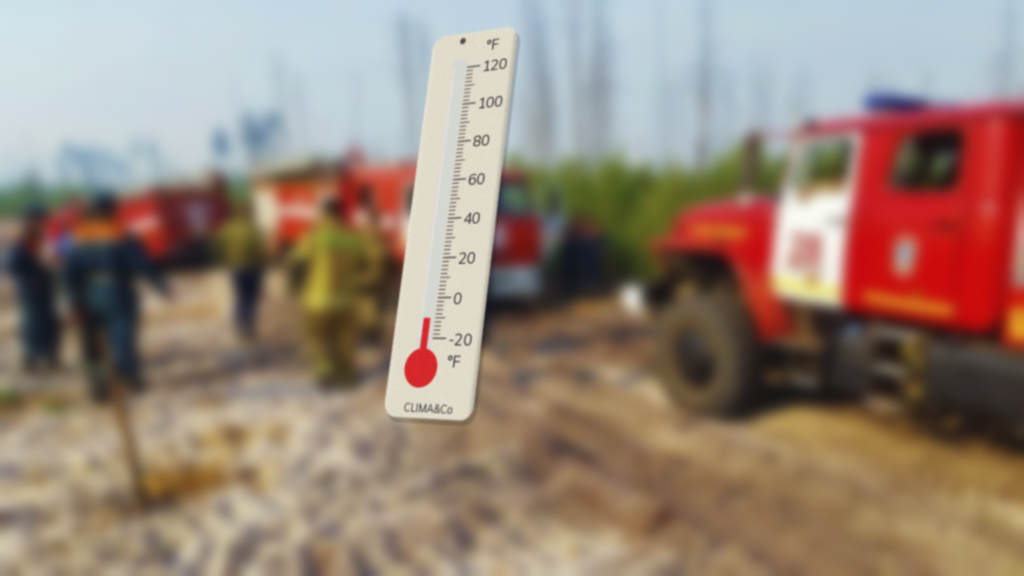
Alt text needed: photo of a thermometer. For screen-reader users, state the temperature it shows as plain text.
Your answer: -10 °F
